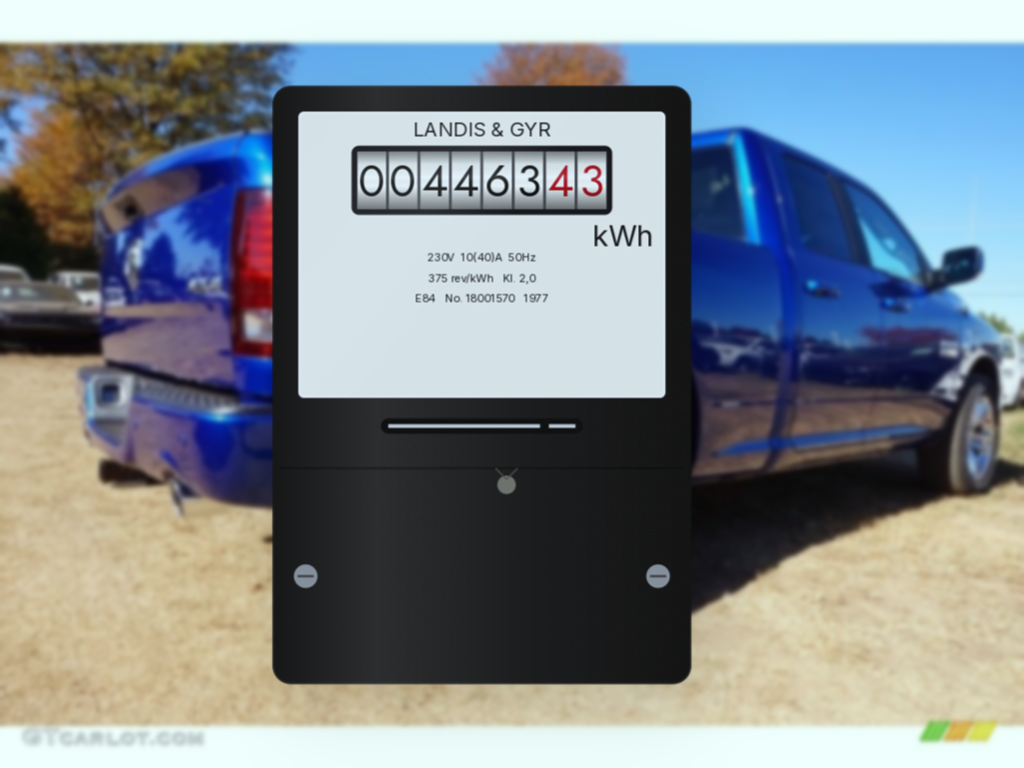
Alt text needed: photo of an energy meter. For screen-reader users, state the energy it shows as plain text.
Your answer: 4463.43 kWh
